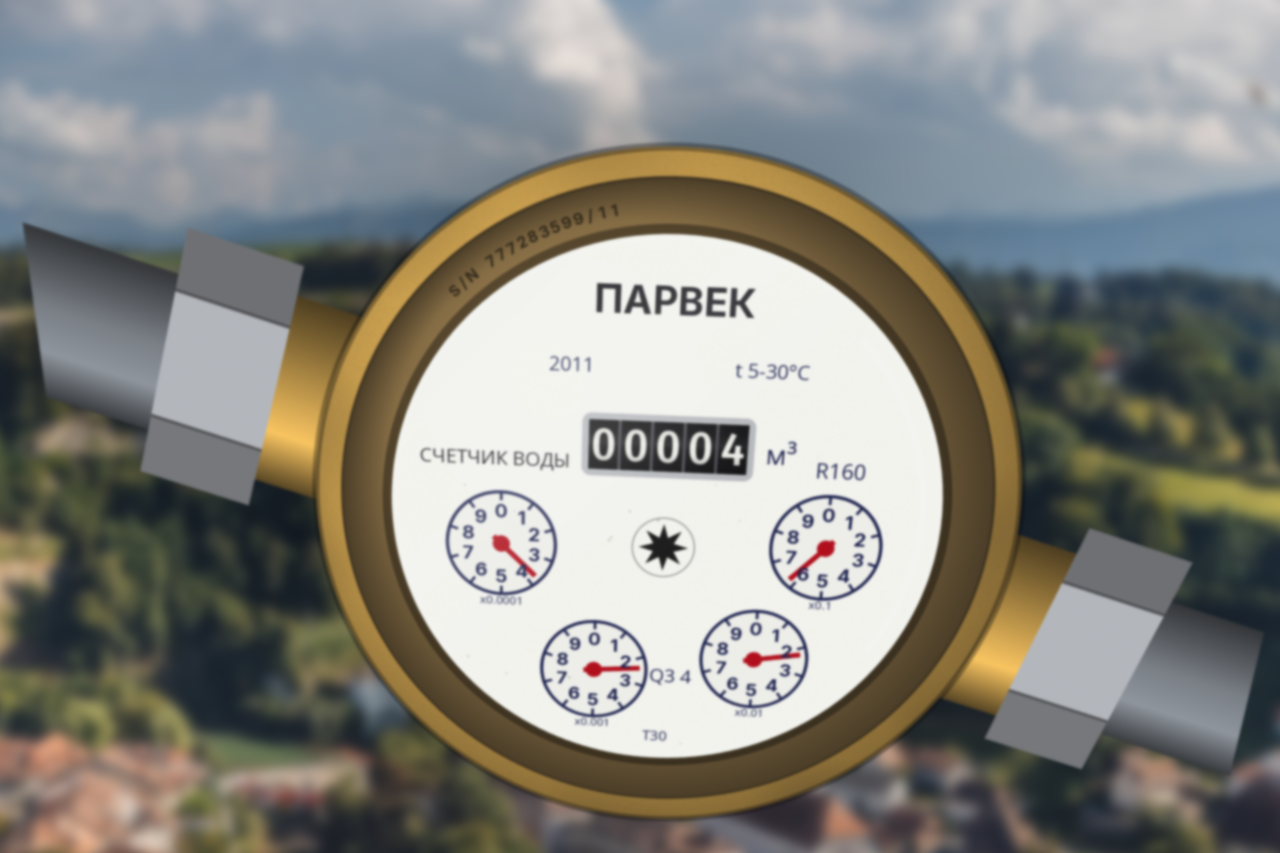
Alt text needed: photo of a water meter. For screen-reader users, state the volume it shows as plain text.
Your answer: 4.6223 m³
